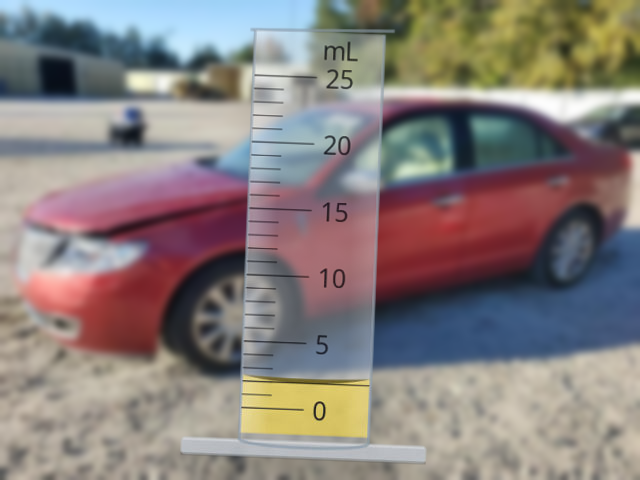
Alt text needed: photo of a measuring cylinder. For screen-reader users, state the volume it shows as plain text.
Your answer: 2 mL
